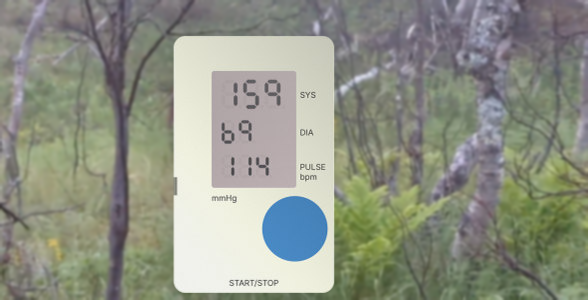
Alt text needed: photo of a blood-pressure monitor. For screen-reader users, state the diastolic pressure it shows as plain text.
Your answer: 69 mmHg
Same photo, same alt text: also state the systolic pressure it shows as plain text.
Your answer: 159 mmHg
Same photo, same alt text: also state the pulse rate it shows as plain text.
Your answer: 114 bpm
